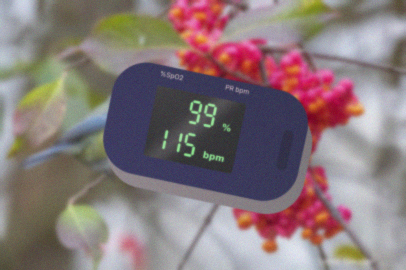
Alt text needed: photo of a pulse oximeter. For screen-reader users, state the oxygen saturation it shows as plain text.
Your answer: 99 %
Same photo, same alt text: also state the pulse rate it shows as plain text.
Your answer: 115 bpm
